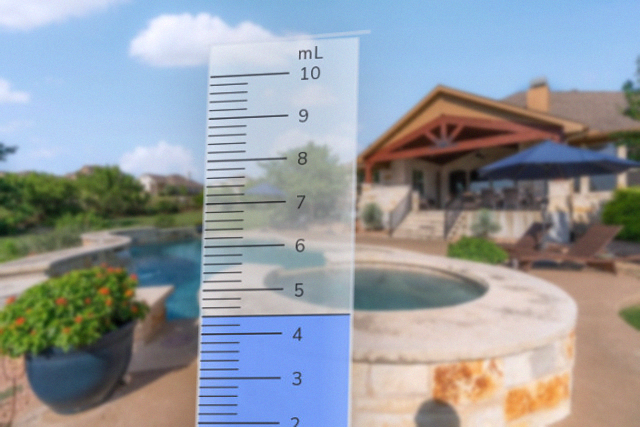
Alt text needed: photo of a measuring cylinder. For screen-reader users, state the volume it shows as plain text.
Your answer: 4.4 mL
